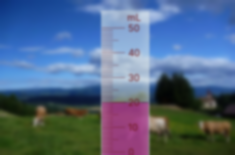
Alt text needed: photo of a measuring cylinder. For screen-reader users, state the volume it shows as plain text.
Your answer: 20 mL
